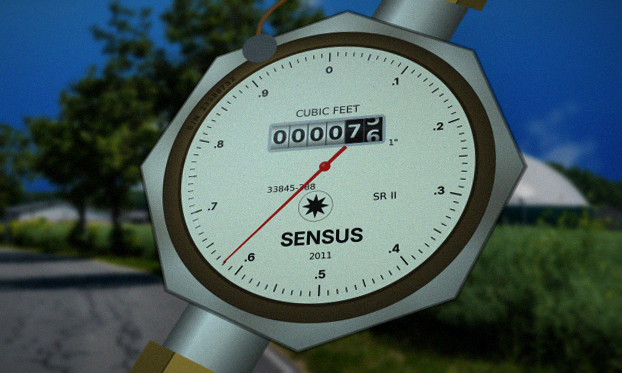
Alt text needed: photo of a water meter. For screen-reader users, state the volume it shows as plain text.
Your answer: 75.62 ft³
